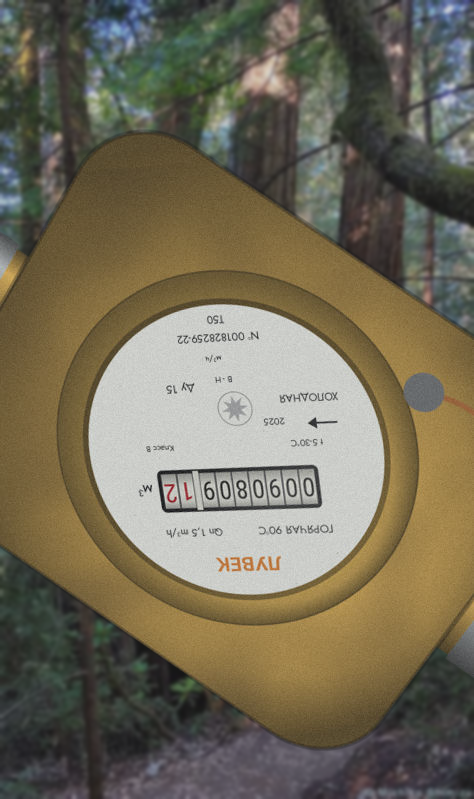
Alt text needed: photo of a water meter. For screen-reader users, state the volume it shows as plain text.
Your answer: 90809.12 m³
